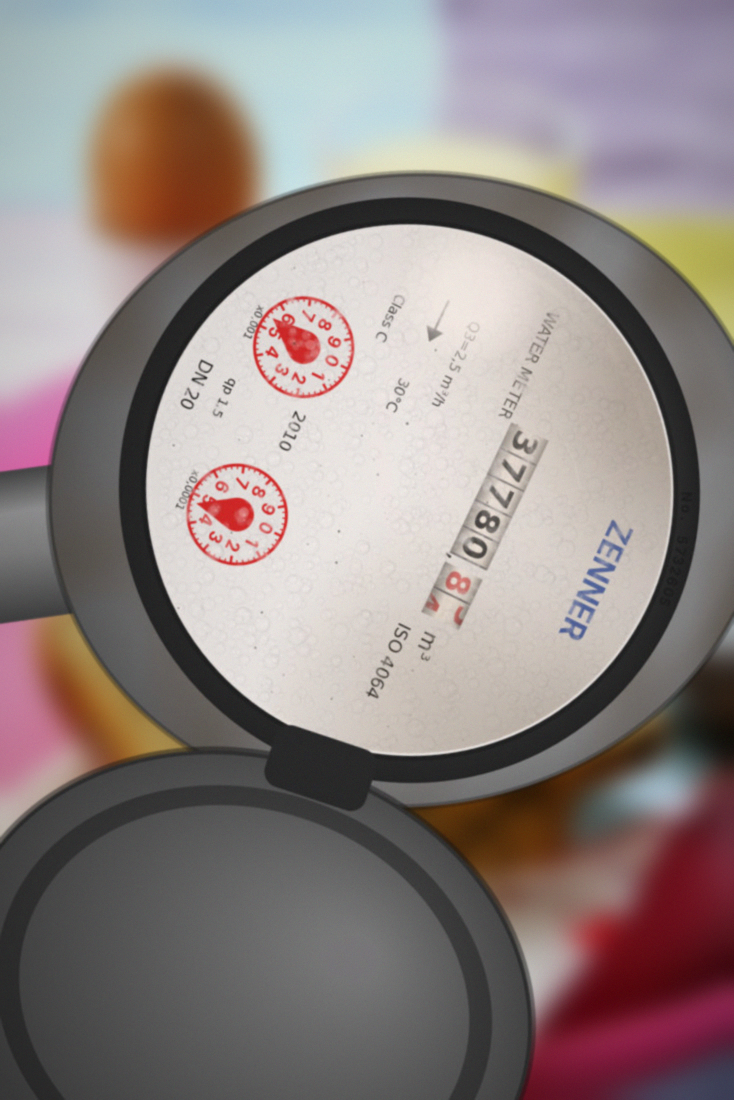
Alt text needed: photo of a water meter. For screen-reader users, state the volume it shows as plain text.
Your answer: 37780.8354 m³
